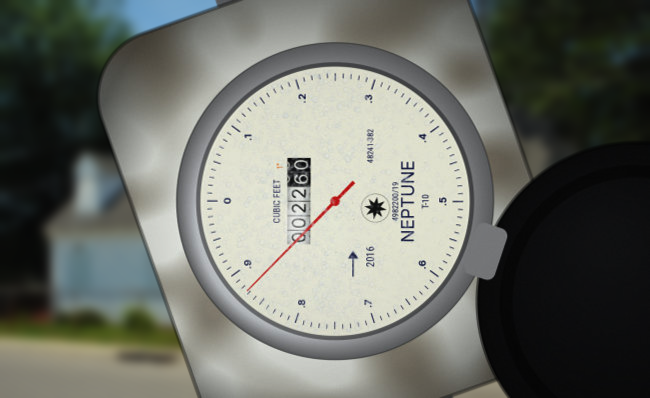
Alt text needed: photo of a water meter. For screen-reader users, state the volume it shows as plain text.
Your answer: 2259.87 ft³
